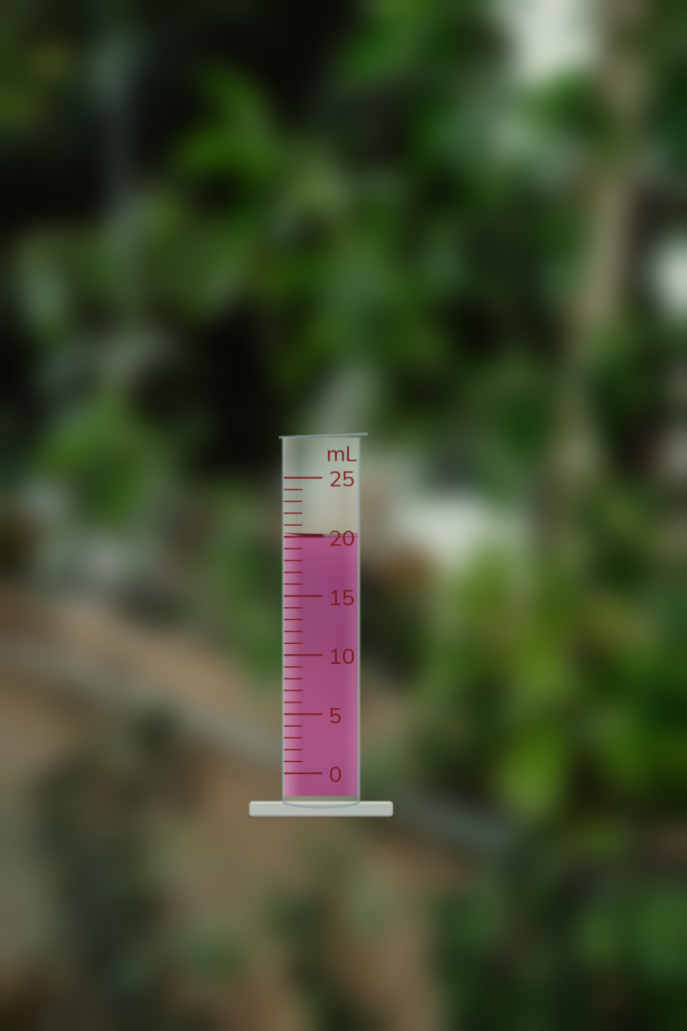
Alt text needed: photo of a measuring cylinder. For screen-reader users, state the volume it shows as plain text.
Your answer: 20 mL
